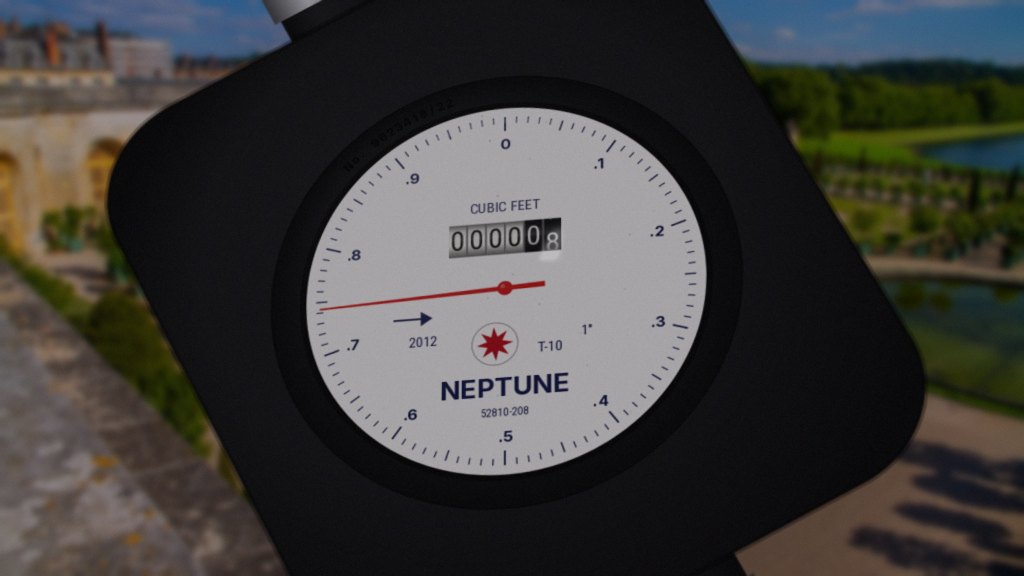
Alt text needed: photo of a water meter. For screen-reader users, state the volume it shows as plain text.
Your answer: 7.74 ft³
